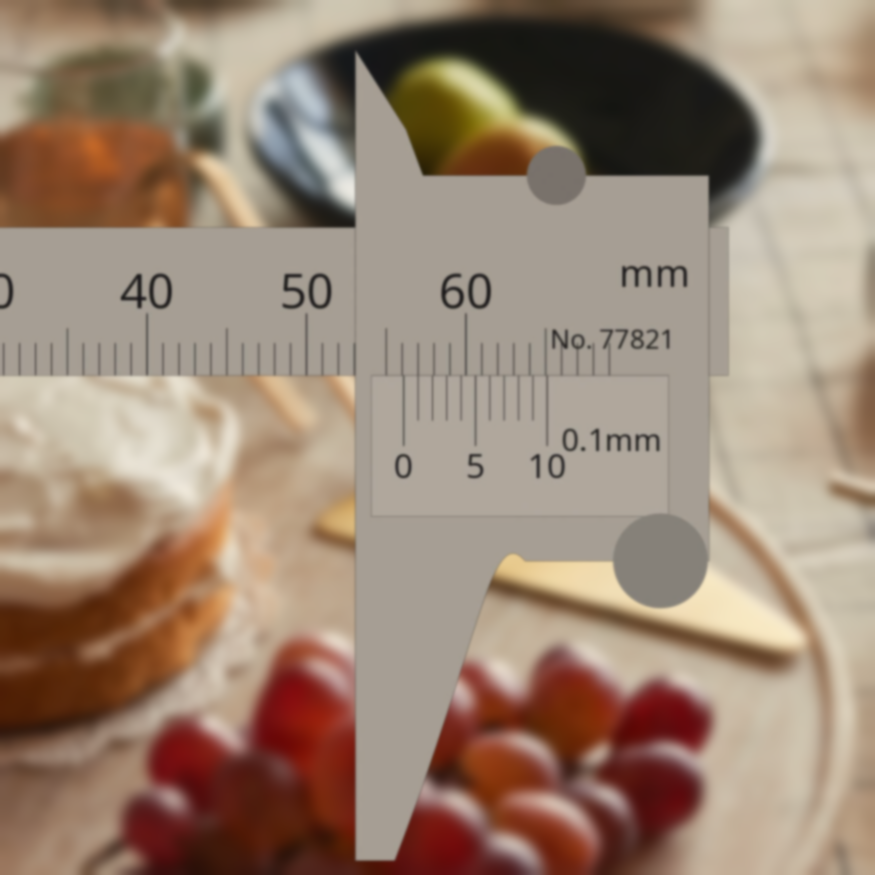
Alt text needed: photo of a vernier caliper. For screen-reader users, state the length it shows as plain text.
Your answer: 56.1 mm
